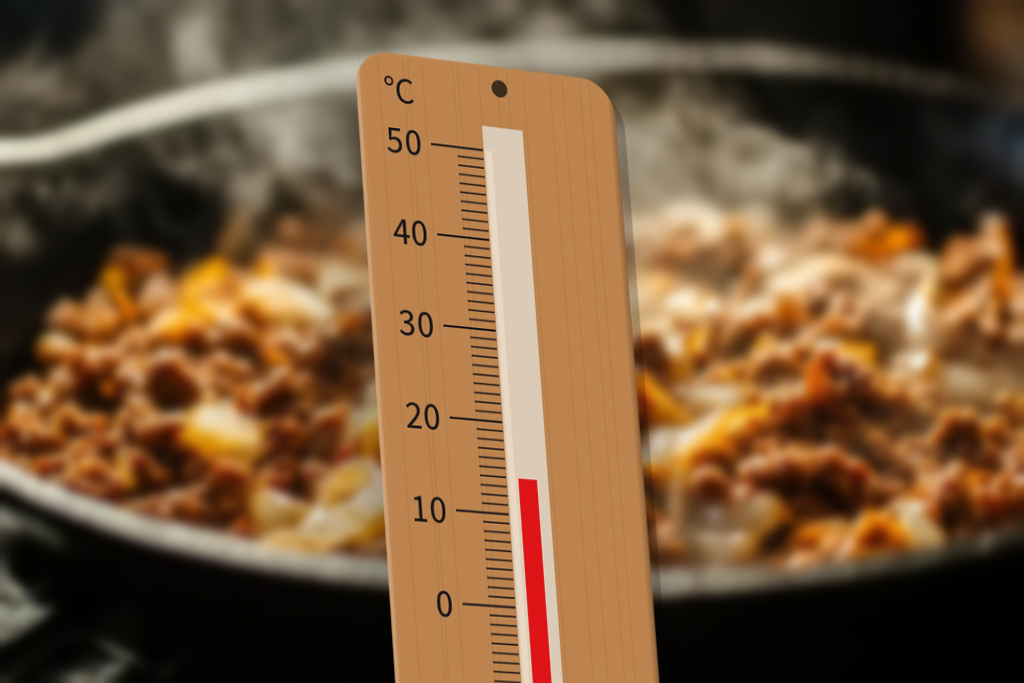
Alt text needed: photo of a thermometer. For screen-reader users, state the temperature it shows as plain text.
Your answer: 14 °C
